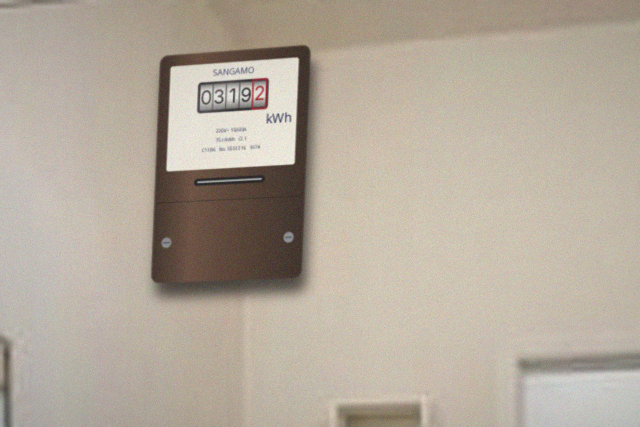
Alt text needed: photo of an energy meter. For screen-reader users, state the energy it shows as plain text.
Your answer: 319.2 kWh
